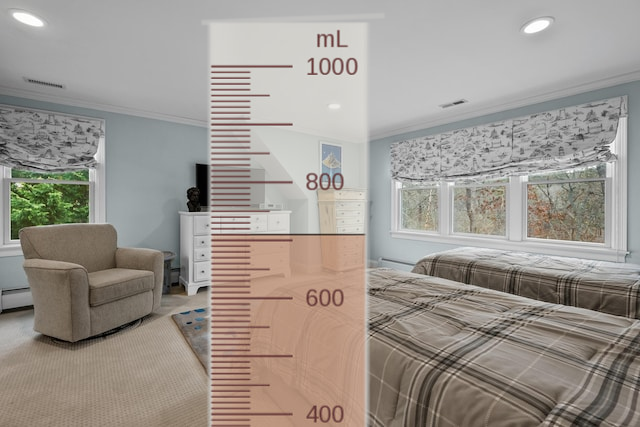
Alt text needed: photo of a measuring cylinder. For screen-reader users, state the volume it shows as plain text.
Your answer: 710 mL
